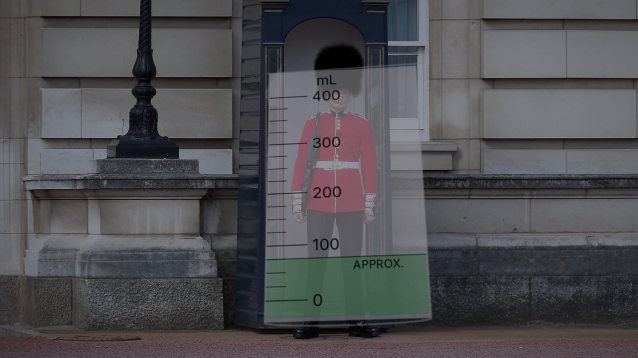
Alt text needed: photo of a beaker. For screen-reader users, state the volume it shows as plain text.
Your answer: 75 mL
